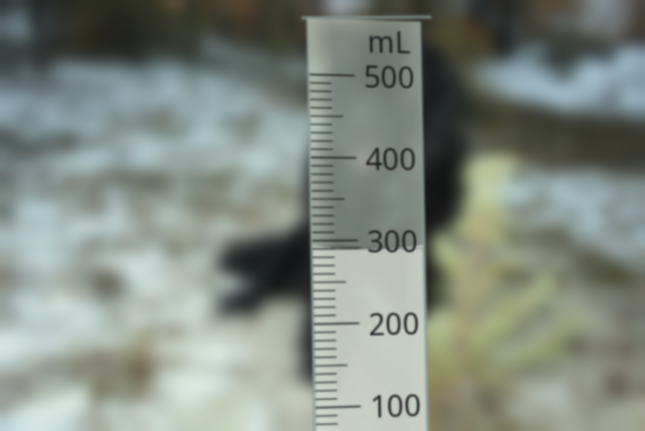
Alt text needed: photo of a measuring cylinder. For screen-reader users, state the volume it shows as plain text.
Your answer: 290 mL
